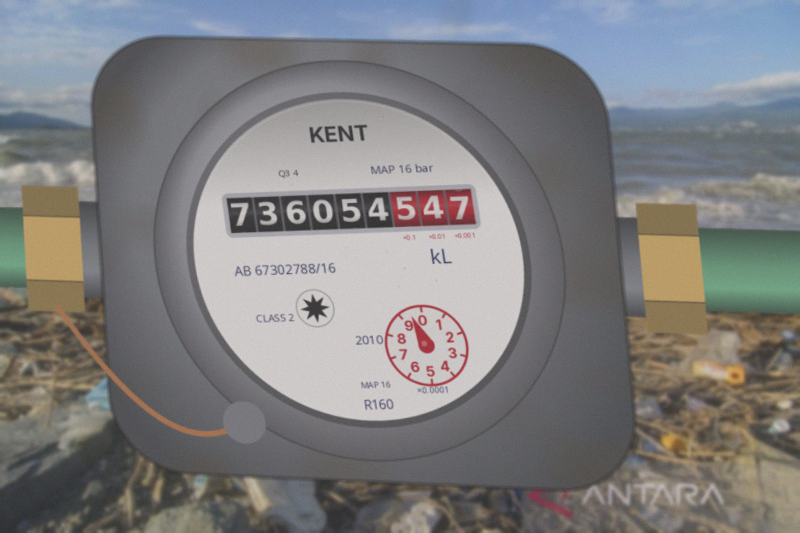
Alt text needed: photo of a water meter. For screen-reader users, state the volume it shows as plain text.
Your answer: 736054.5469 kL
